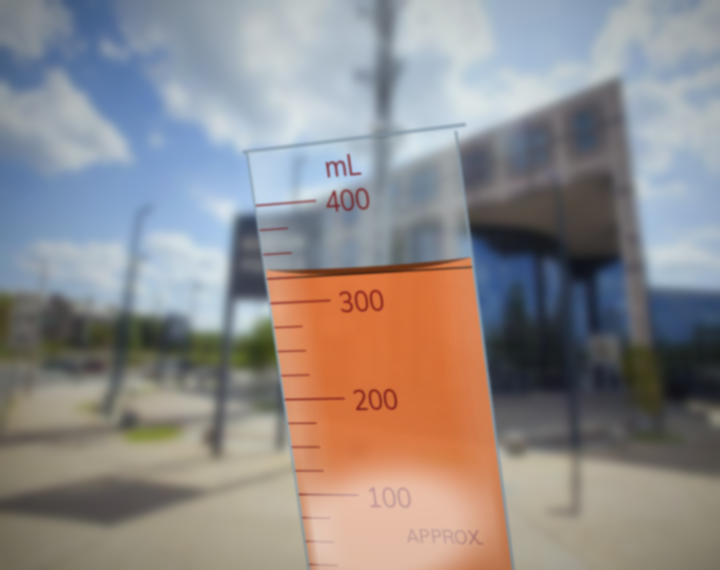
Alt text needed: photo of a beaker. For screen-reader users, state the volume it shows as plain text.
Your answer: 325 mL
